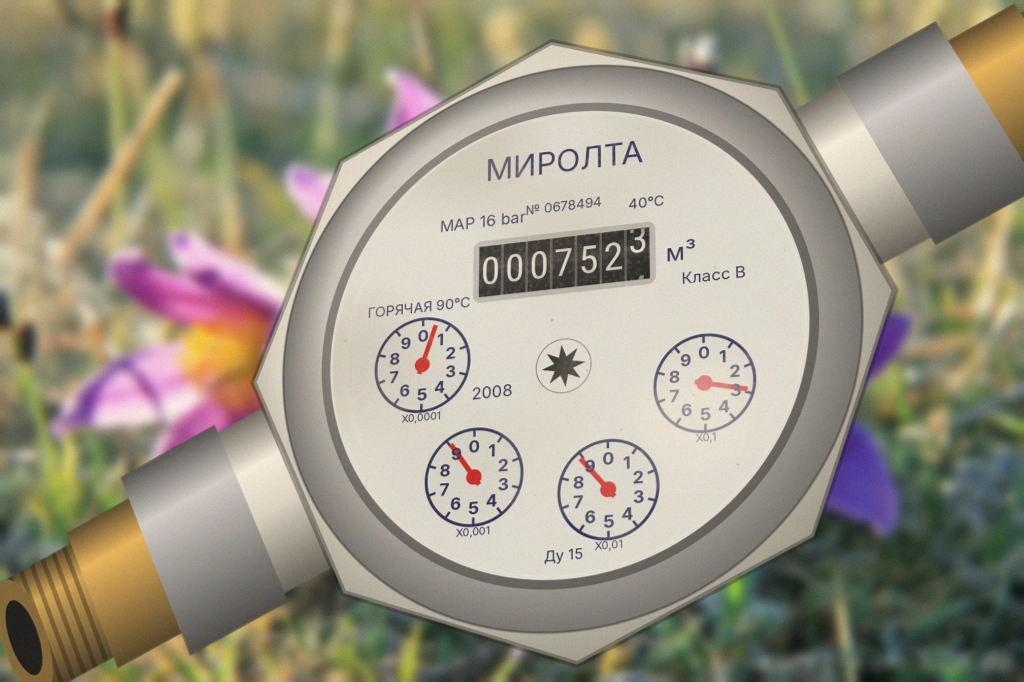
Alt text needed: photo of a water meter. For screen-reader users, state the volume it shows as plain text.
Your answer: 7523.2890 m³
